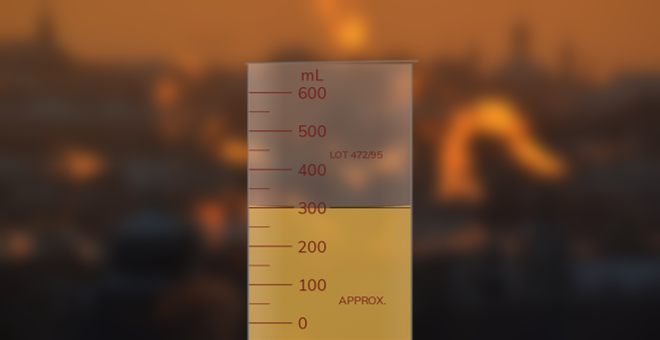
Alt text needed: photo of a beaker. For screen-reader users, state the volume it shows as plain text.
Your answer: 300 mL
